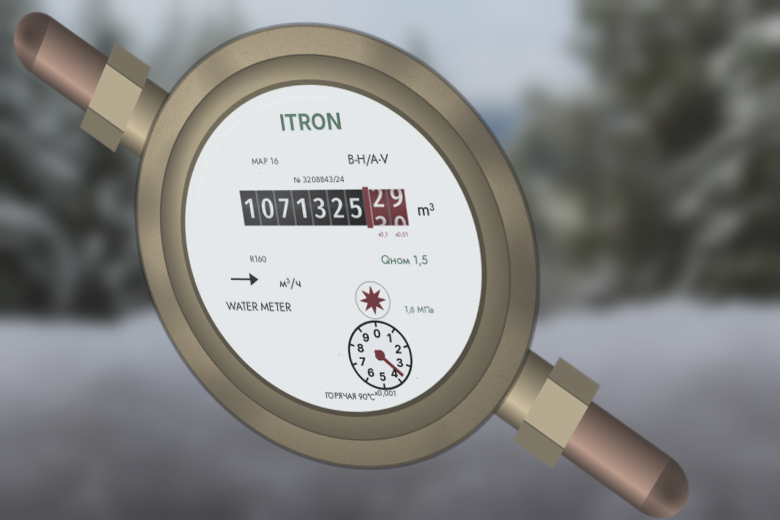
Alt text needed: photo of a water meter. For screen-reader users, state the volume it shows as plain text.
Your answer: 1071325.293 m³
